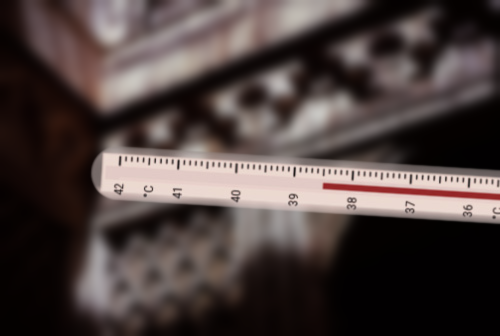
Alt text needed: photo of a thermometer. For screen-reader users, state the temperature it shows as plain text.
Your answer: 38.5 °C
